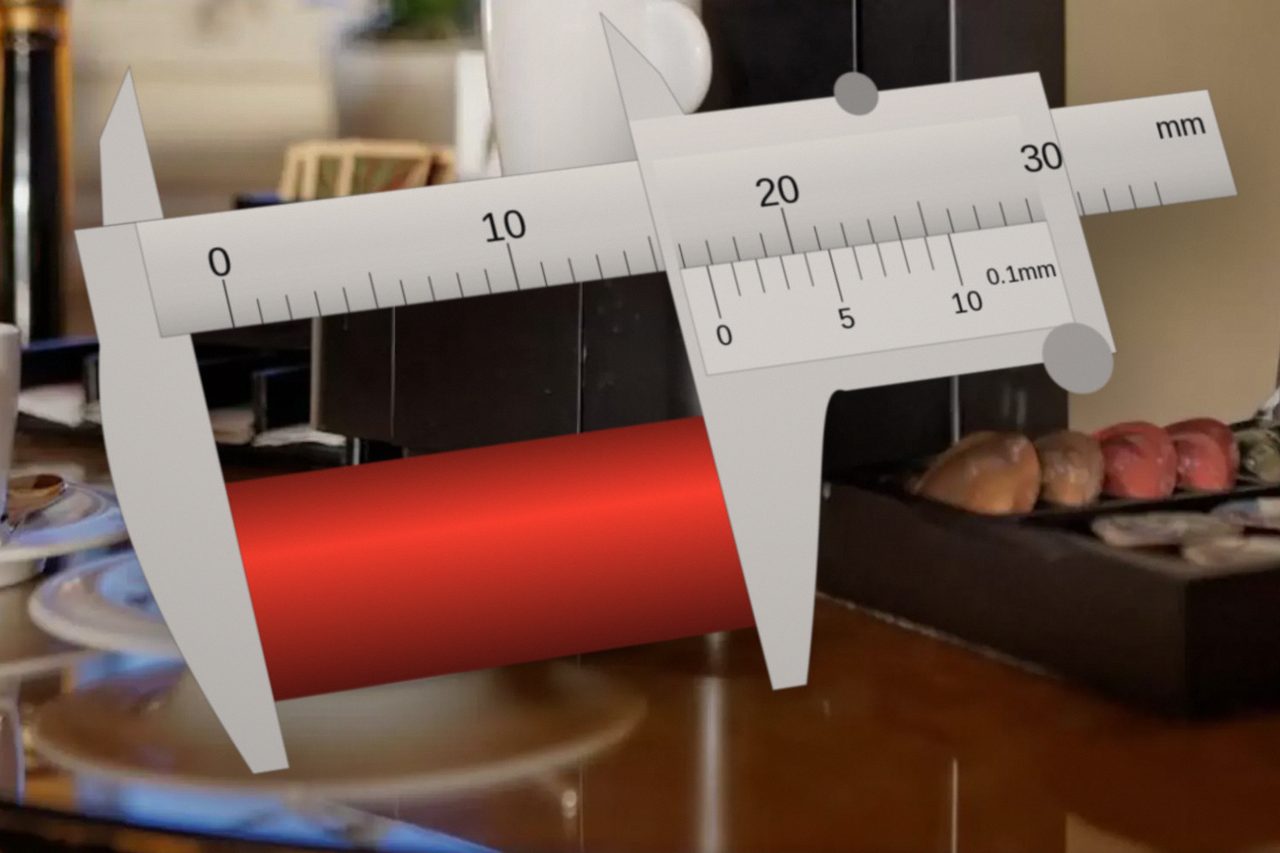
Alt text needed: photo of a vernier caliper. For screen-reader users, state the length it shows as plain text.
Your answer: 16.8 mm
